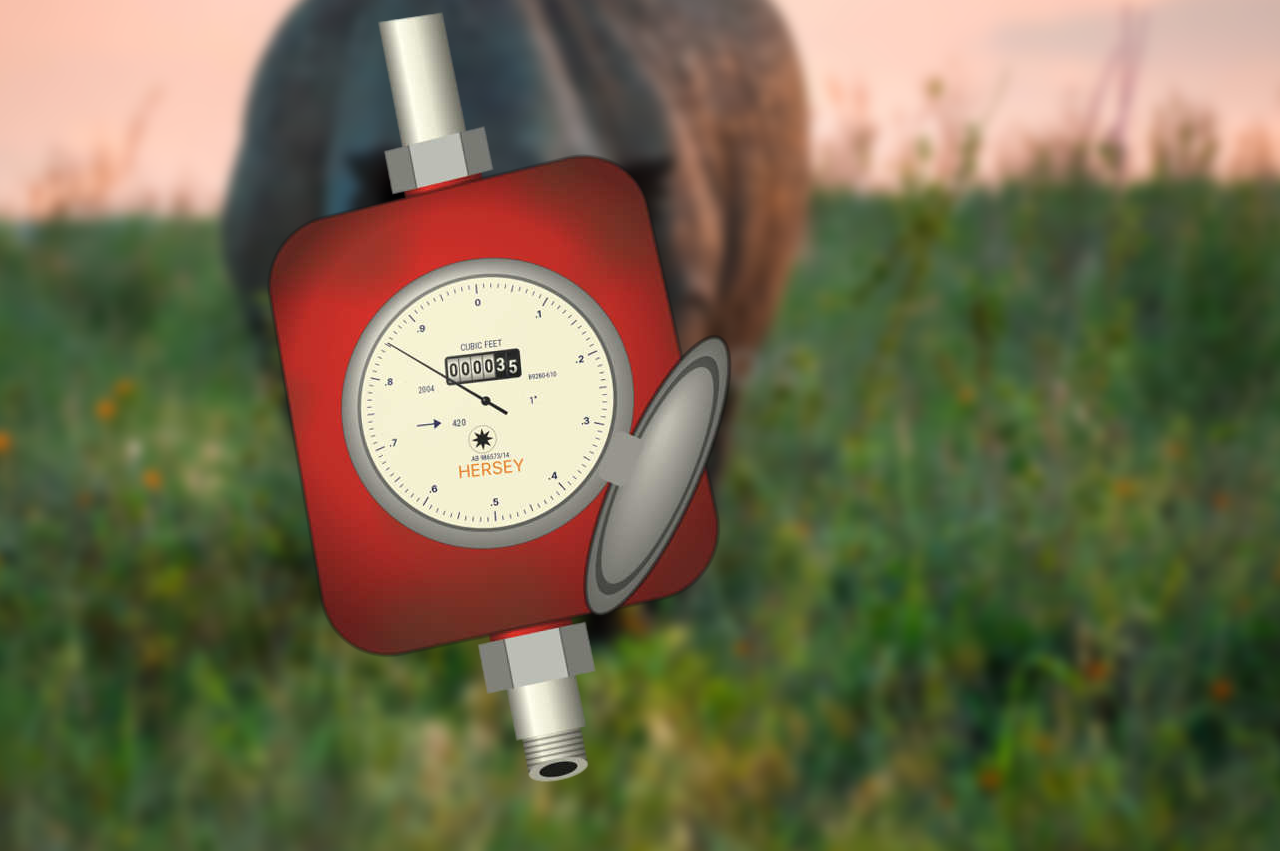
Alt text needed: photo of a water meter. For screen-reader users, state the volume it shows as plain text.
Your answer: 34.85 ft³
